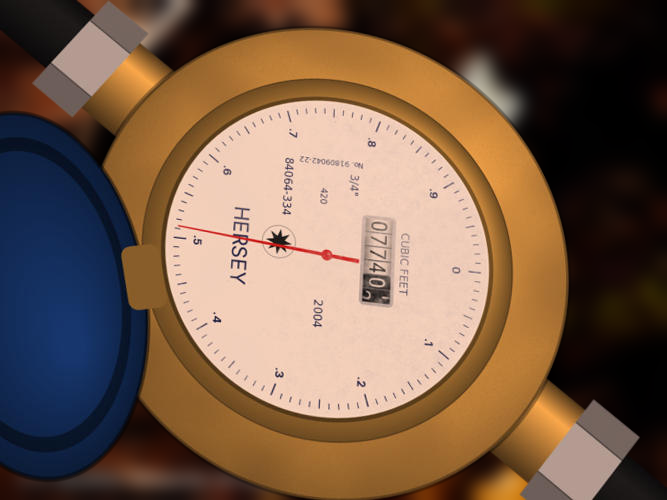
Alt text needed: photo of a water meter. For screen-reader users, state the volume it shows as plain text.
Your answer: 77401.51 ft³
